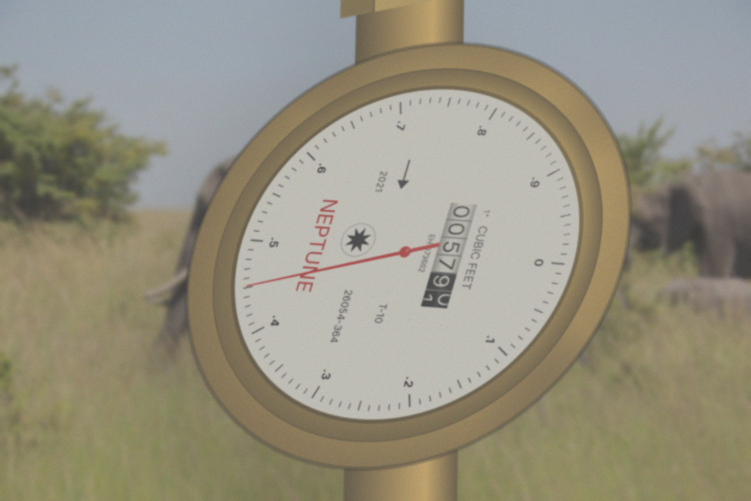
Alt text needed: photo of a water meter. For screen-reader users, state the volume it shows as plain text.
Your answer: 5790.45 ft³
